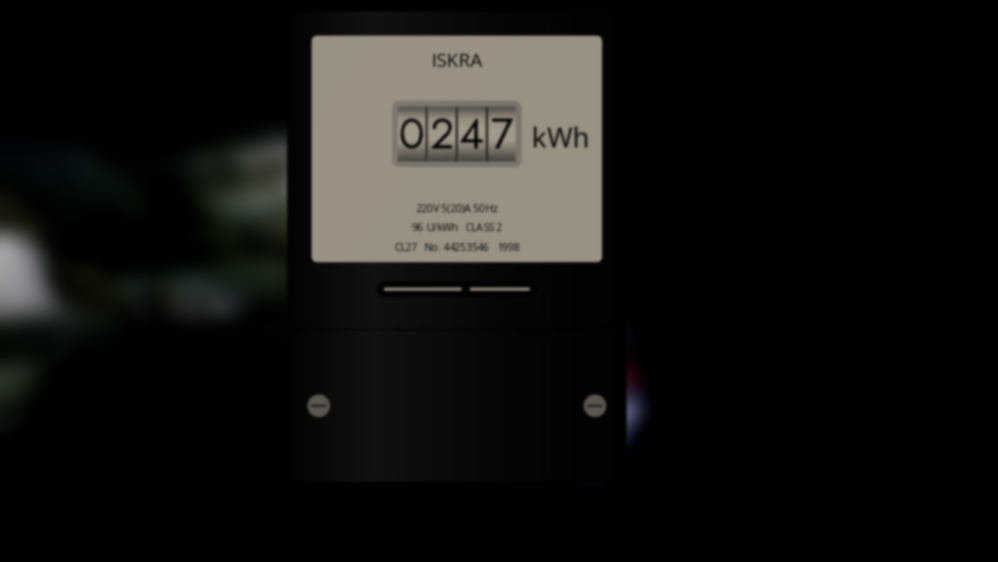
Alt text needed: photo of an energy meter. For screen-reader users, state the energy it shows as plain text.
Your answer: 247 kWh
